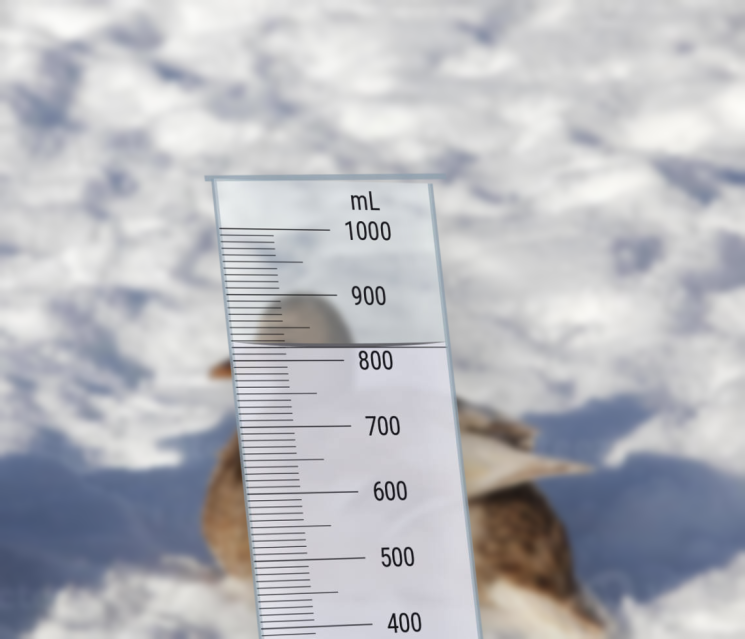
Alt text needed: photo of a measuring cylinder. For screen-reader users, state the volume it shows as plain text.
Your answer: 820 mL
